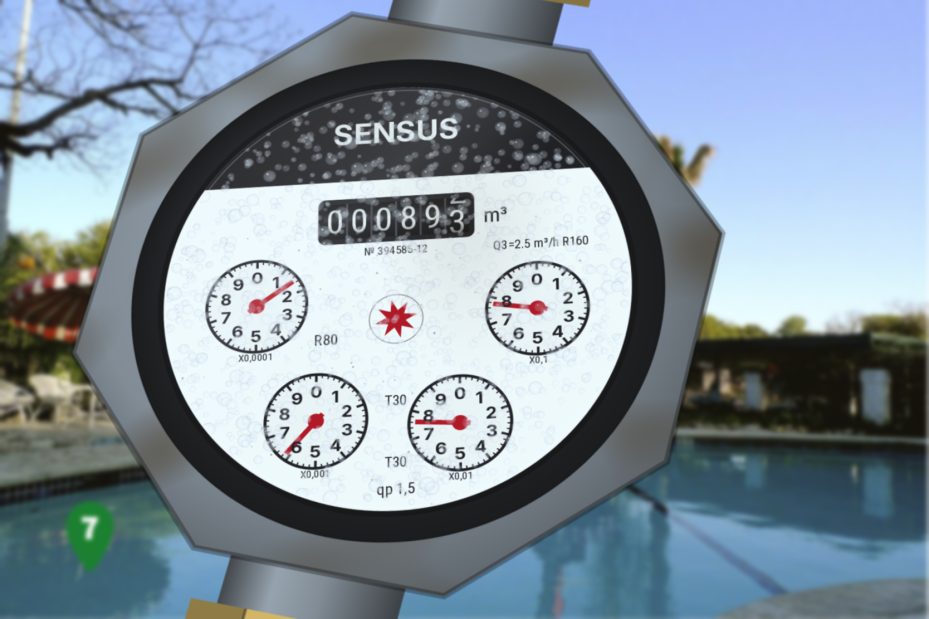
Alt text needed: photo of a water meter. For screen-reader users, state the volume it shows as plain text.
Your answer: 892.7761 m³
